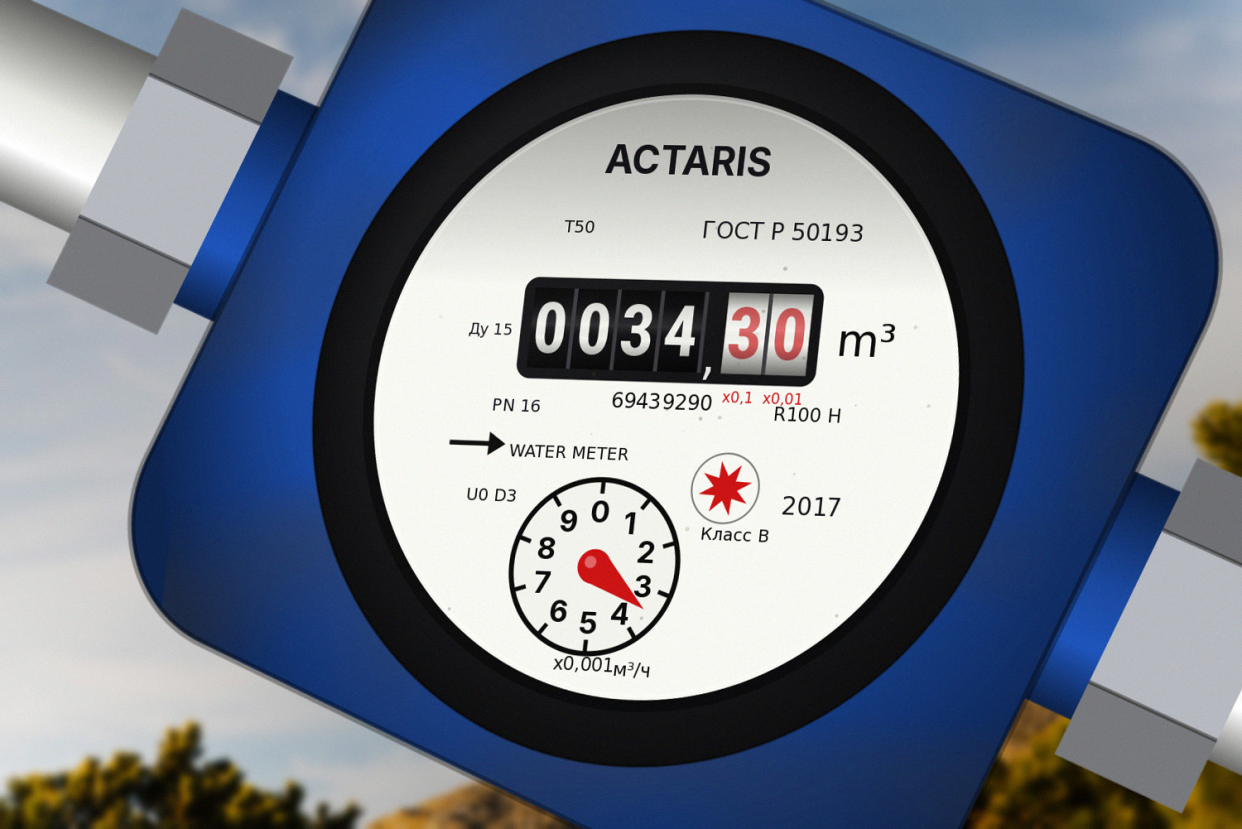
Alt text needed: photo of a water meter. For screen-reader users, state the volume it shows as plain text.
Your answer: 34.303 m³
